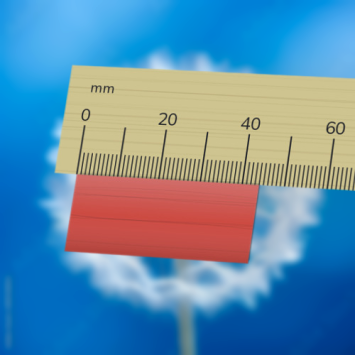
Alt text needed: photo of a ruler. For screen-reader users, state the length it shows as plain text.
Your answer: 44 mm
